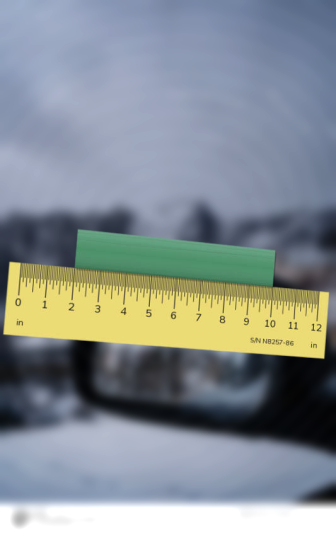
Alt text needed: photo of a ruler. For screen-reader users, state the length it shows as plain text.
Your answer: 8 in
